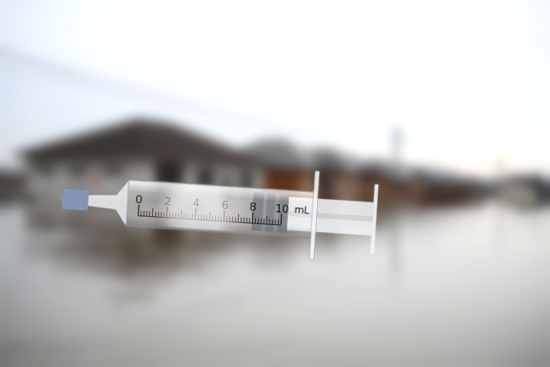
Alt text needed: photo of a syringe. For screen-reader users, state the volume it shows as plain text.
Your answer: 8 mL
